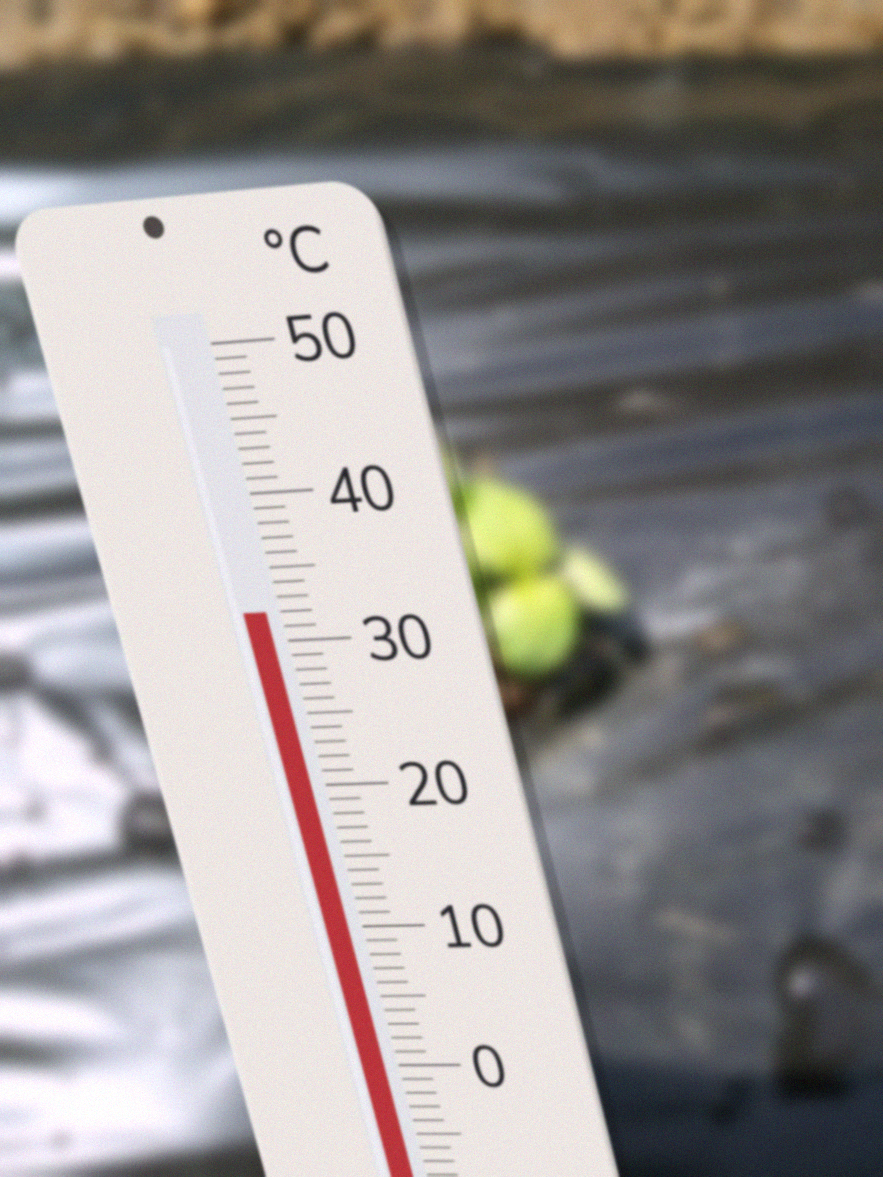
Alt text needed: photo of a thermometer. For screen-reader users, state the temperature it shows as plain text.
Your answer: 32 °C
